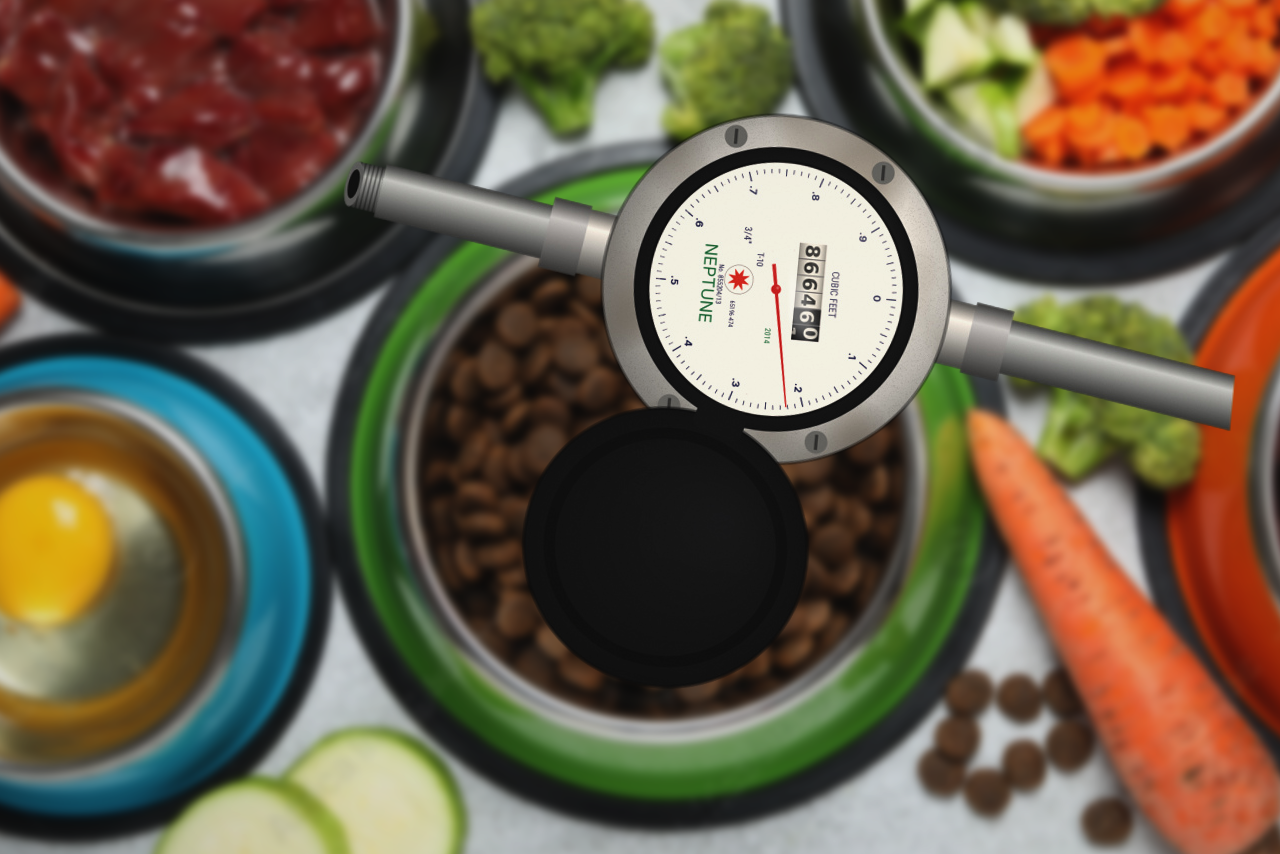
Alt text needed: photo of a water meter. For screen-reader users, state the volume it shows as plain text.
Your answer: 866460.22 ft³
